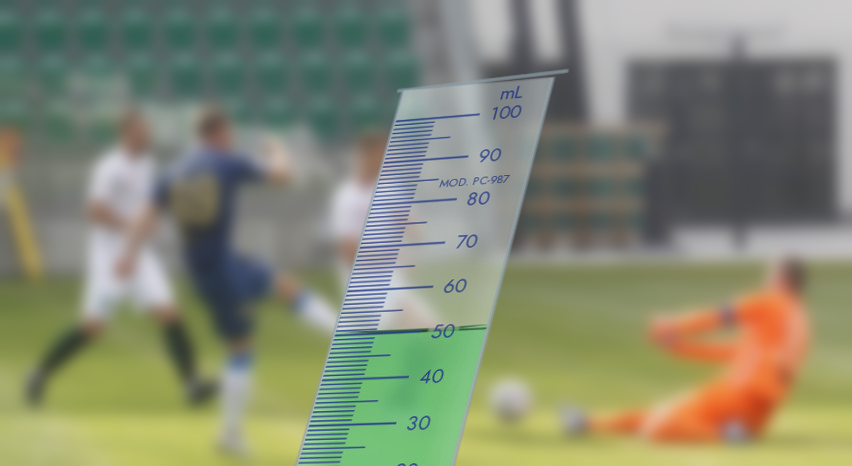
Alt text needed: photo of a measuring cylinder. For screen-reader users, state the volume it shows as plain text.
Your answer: 50 mL
